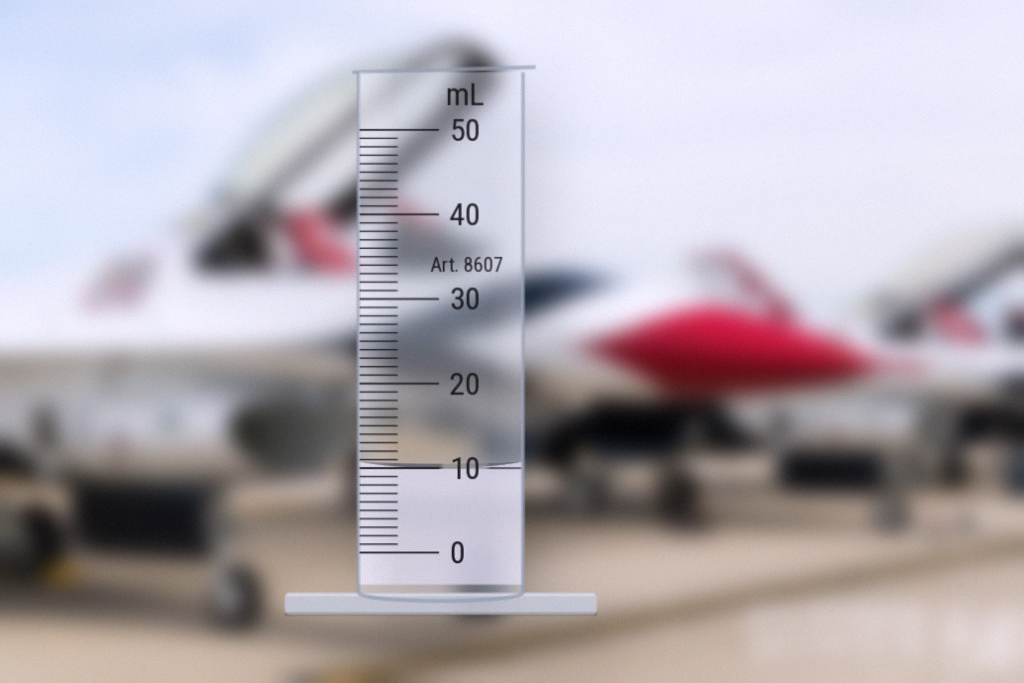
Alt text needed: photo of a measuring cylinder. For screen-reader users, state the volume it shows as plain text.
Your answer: 10 mL
